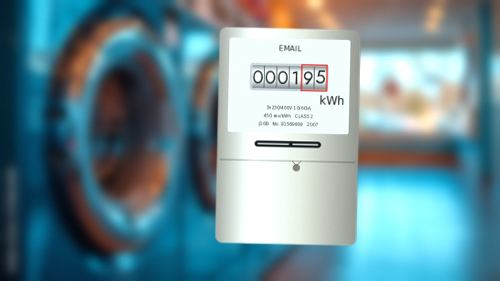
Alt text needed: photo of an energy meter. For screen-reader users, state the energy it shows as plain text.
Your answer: 1.95 kWh
